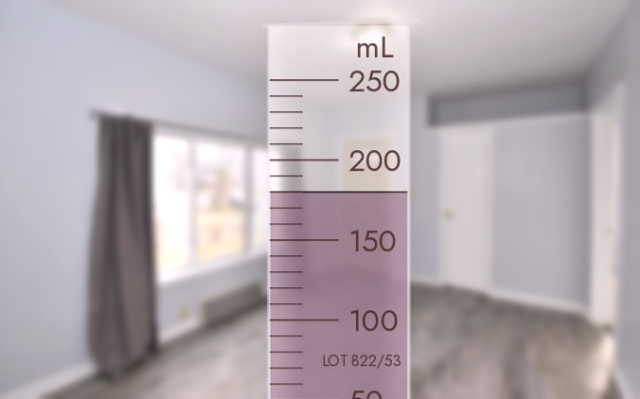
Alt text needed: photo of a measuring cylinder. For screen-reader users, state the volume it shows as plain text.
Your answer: 180 mL
